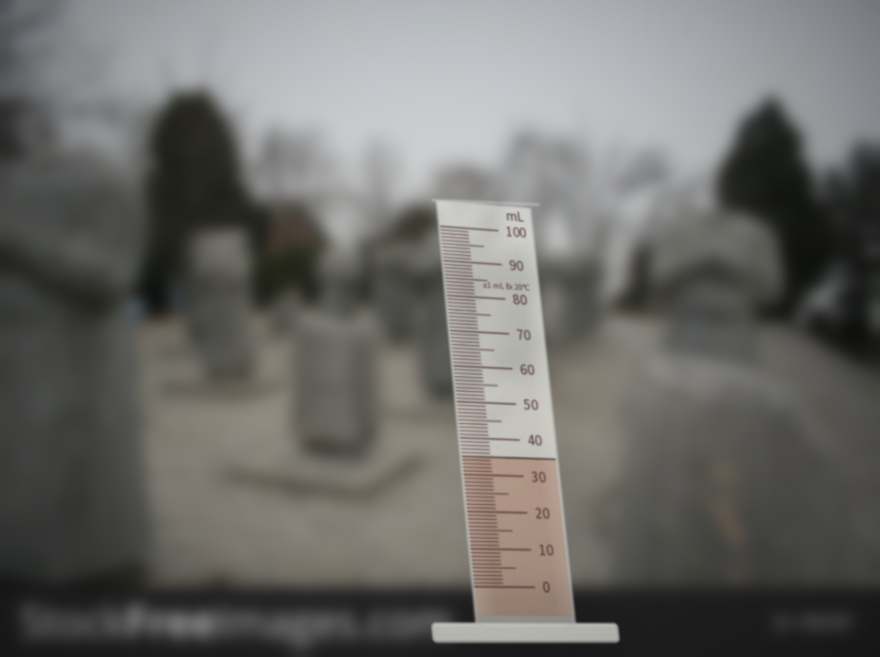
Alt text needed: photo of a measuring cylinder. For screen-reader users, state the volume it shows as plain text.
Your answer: 35 mL
